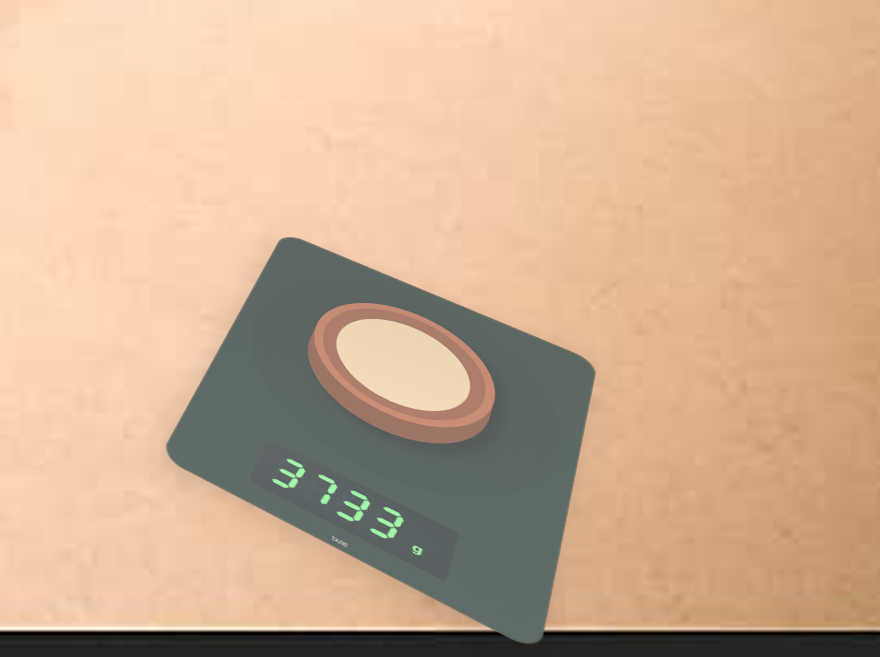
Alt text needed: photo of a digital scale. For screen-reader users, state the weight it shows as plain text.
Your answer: 3733 g
